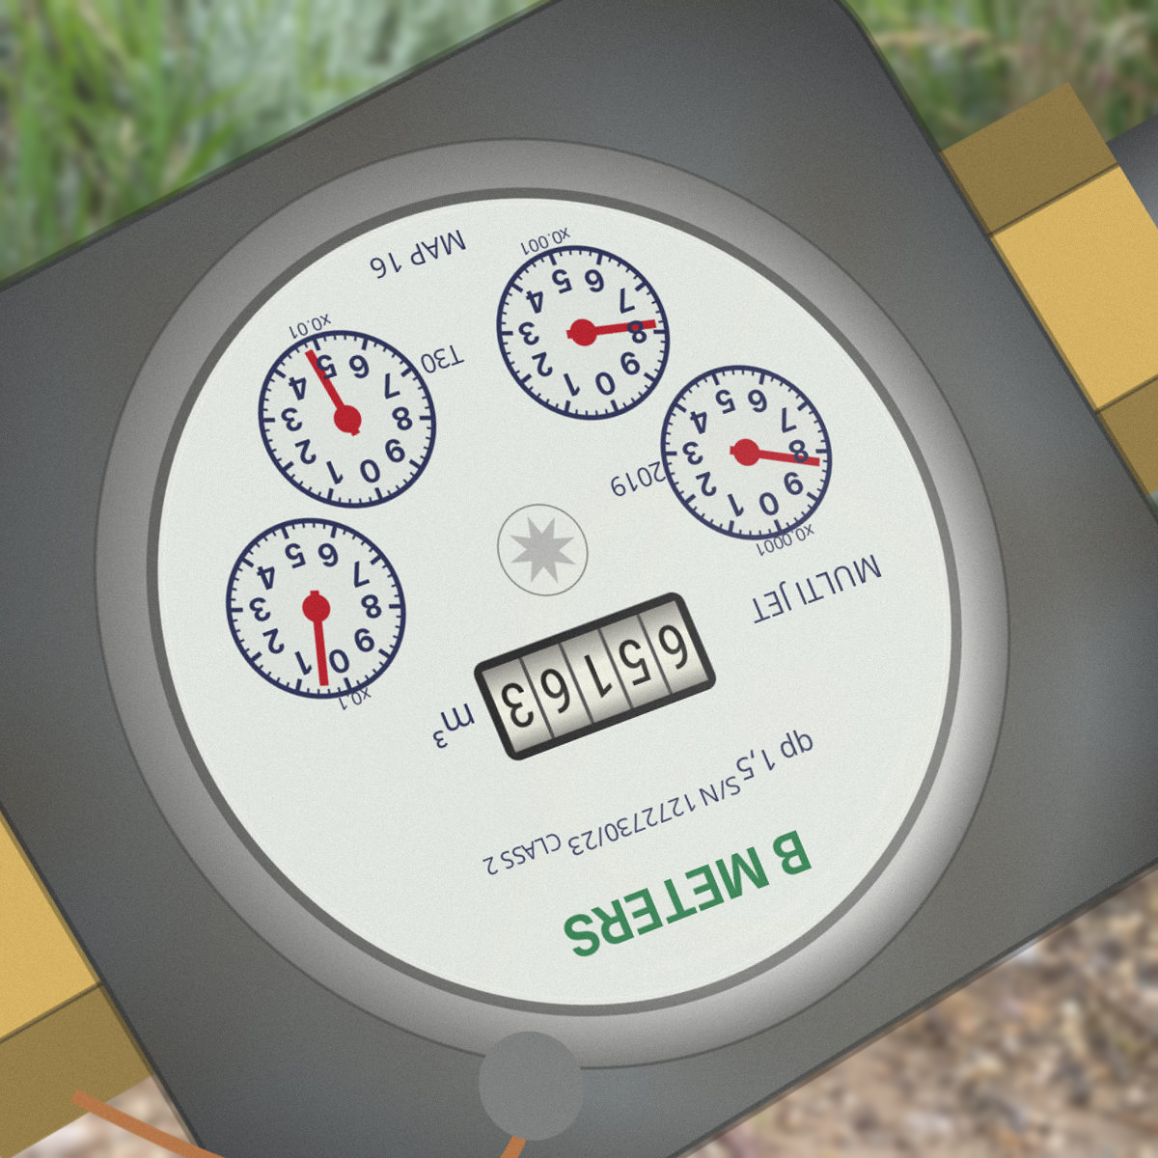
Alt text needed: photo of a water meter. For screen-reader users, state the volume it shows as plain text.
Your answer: 65163.0478 m³
